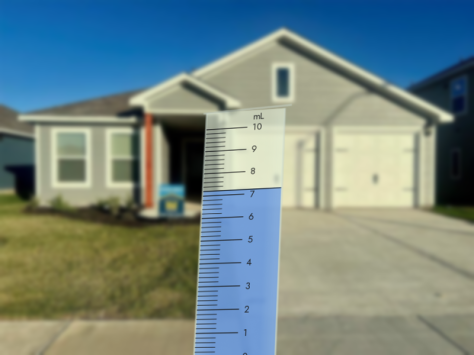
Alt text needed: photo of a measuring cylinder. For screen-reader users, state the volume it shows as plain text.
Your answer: 7.2 mL
